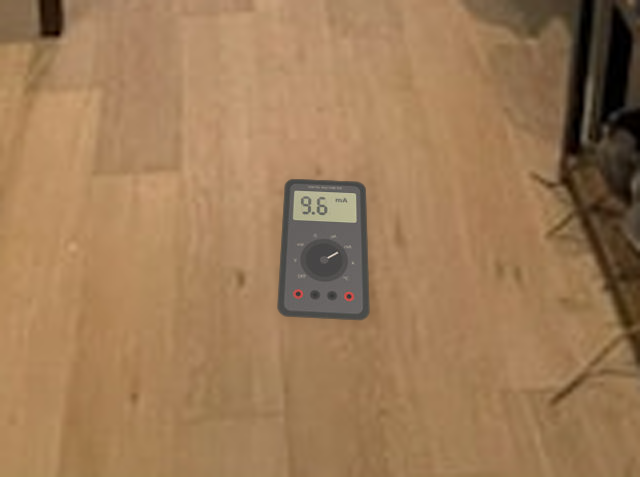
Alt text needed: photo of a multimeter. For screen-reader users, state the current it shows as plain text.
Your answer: 9.6 mA
